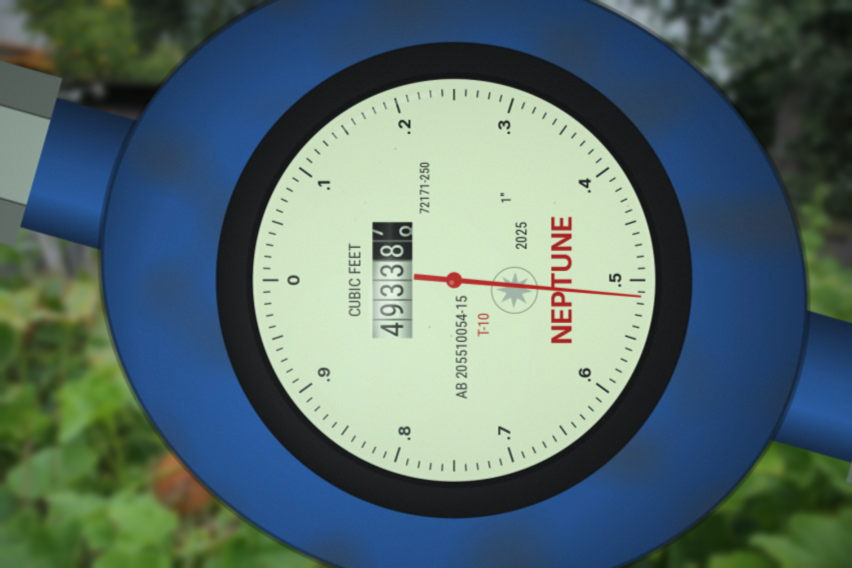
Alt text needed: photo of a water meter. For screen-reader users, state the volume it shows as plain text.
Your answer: 493387.51 ft³
